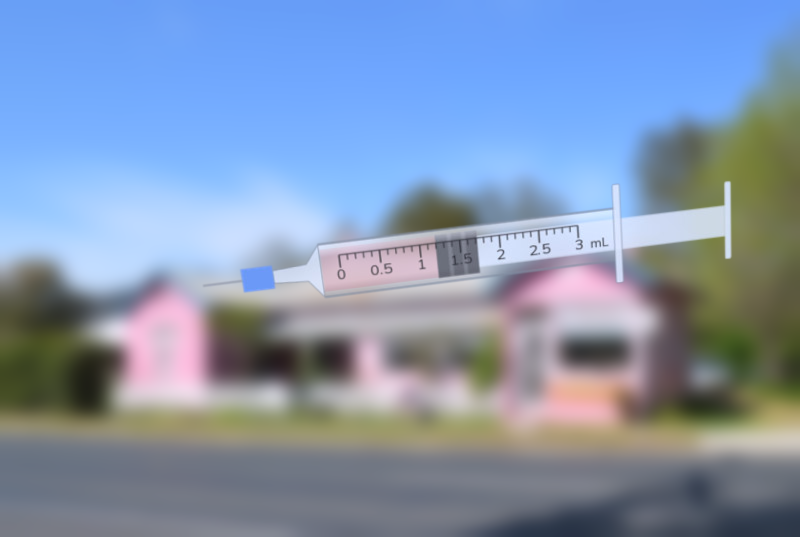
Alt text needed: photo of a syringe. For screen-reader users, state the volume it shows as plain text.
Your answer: 1.2 mL
